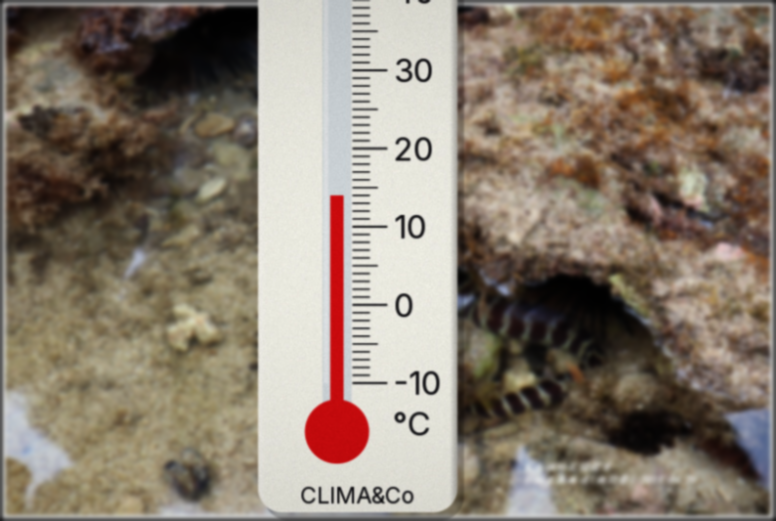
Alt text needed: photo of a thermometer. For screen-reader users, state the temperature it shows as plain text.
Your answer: 14 °C
